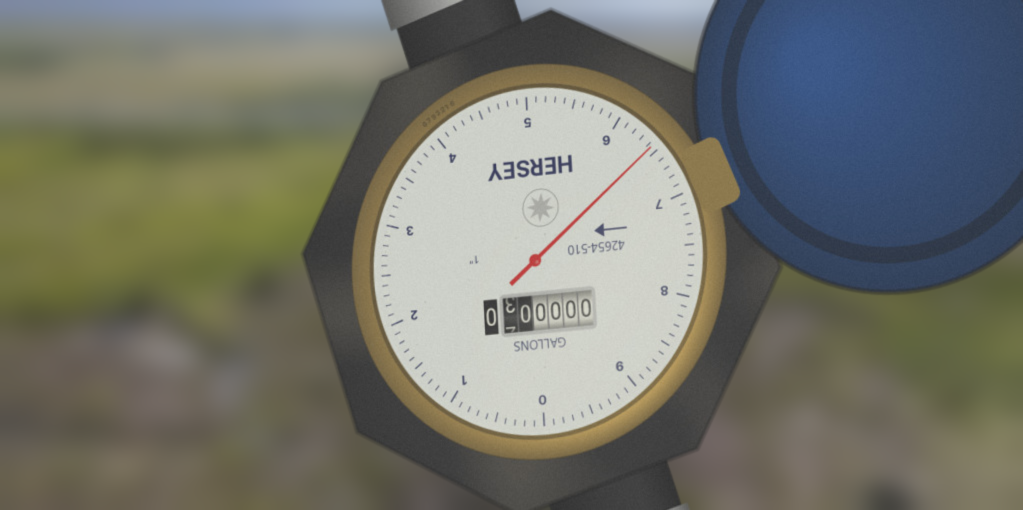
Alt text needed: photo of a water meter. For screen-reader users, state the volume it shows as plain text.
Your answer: 26.4 gal
